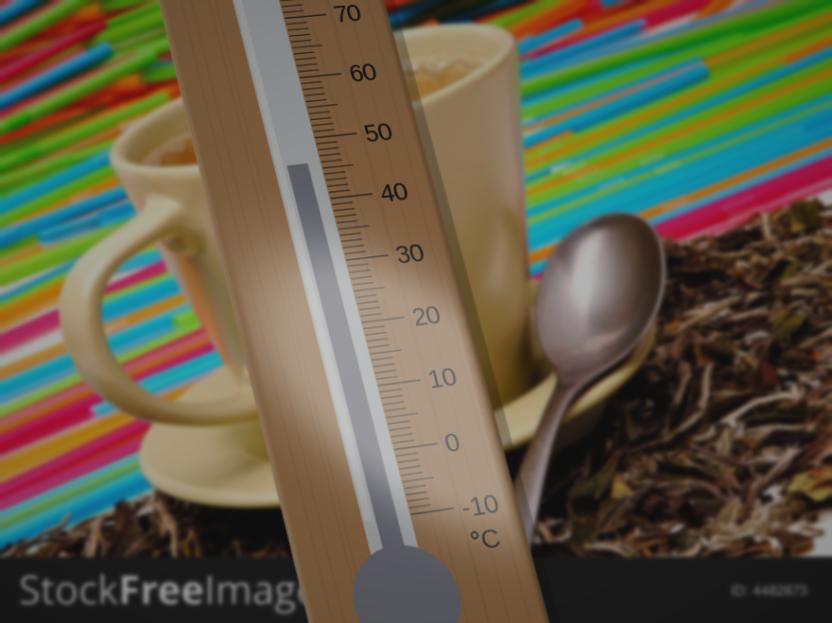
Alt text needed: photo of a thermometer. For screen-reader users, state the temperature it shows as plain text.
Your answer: 46 °C
